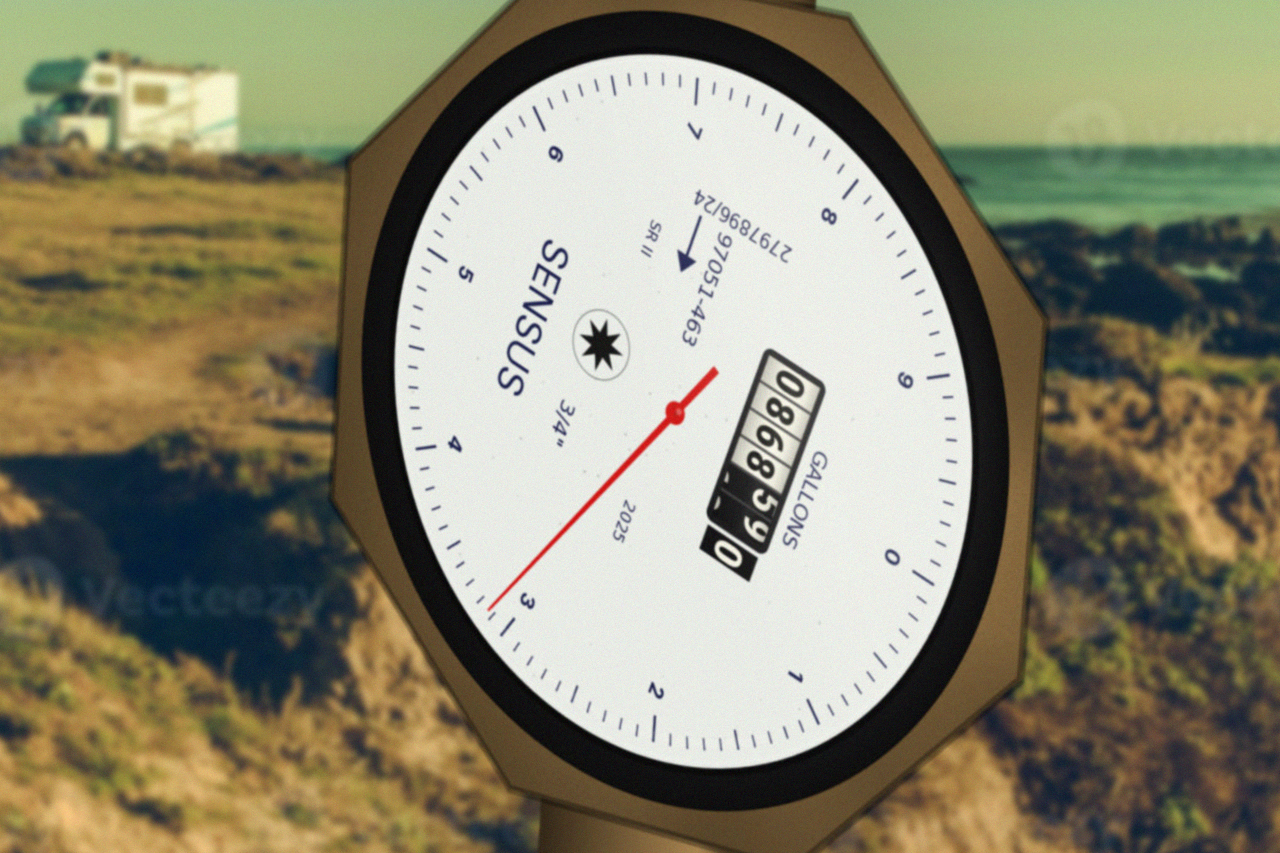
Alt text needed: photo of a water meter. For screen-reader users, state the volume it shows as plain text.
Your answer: 868593.1 gal
